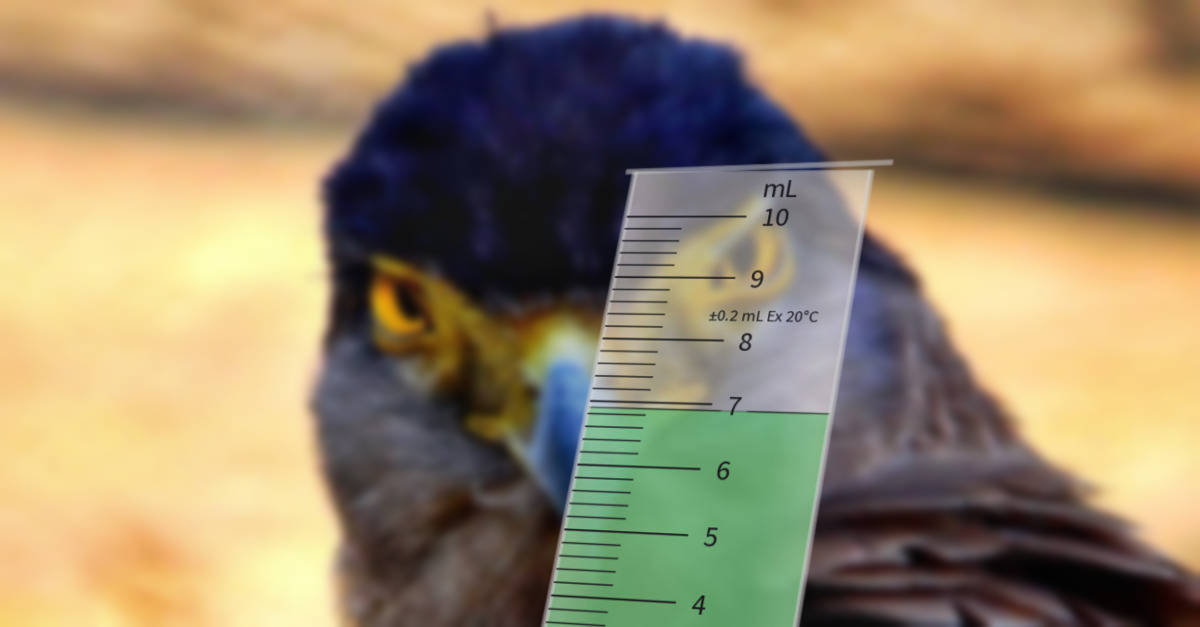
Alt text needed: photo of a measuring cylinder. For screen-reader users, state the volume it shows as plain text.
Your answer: 6.9 mL
